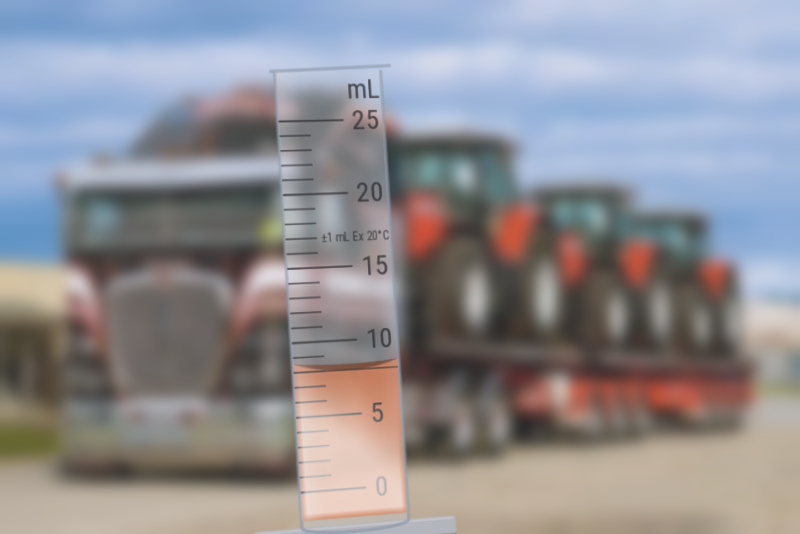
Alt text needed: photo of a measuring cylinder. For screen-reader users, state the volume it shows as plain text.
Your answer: 8 mL
